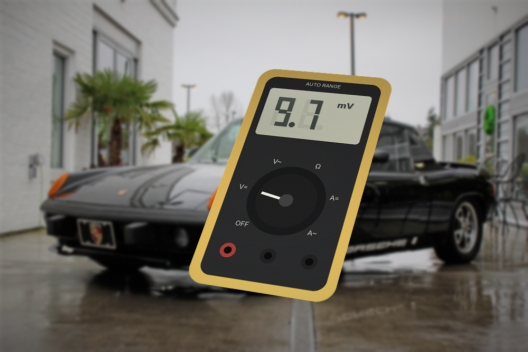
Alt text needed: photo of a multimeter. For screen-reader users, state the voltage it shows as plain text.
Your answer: 9.7 mV
